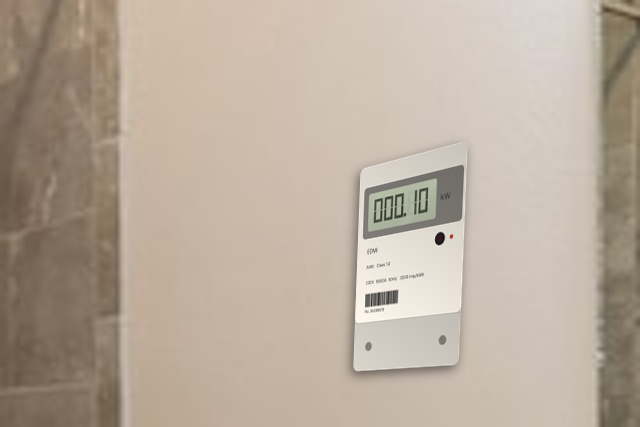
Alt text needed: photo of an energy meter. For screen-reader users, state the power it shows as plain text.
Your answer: 0.10 kW
